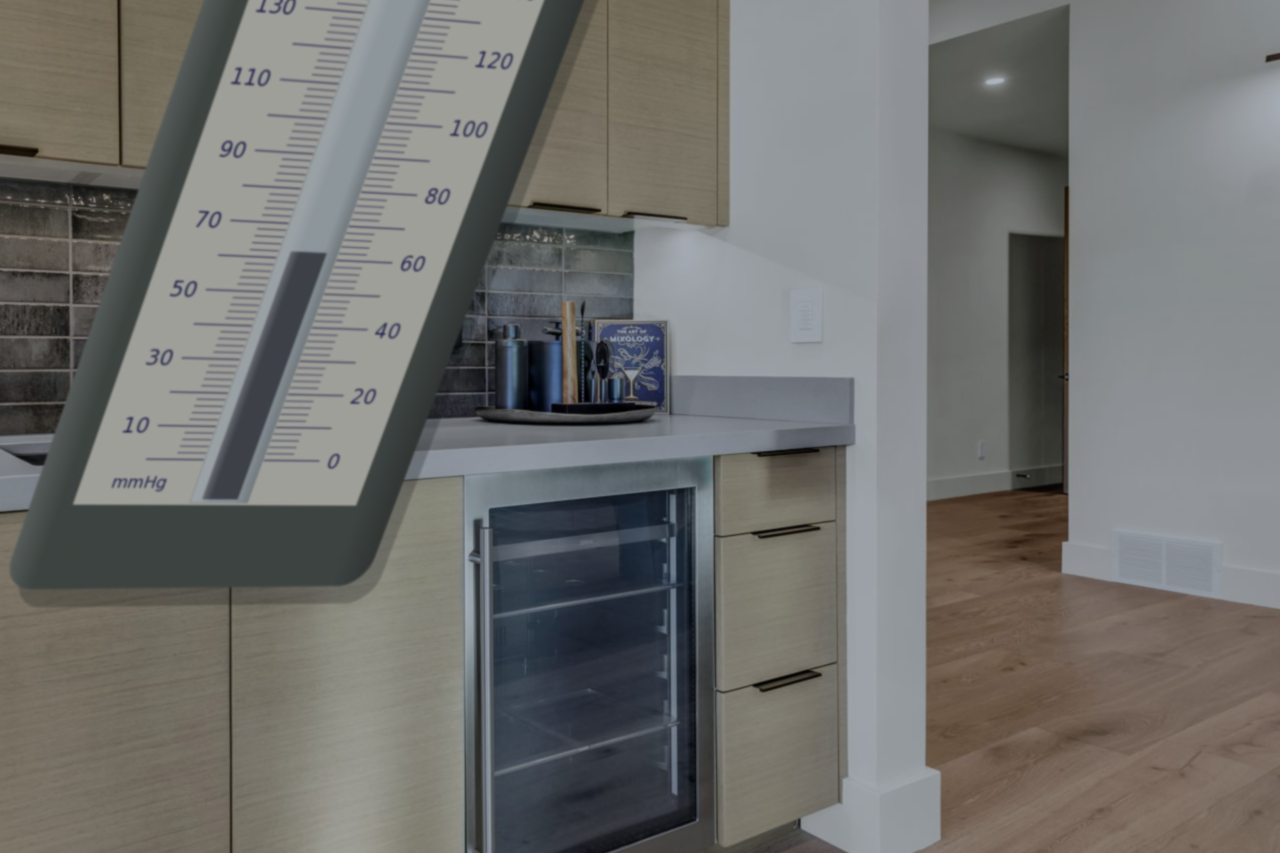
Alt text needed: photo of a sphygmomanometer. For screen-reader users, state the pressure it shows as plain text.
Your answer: 62 mmHg
